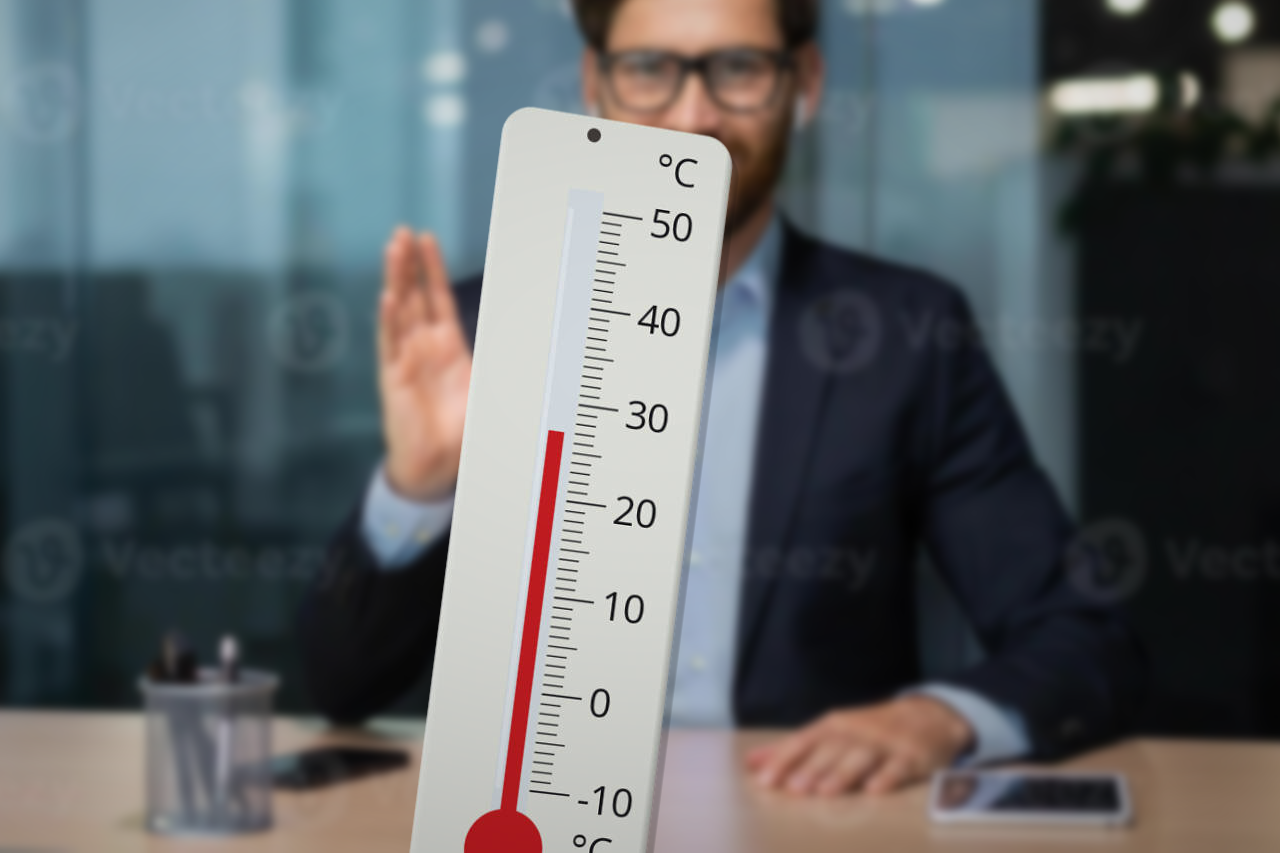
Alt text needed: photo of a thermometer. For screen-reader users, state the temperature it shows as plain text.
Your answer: 27 °C
